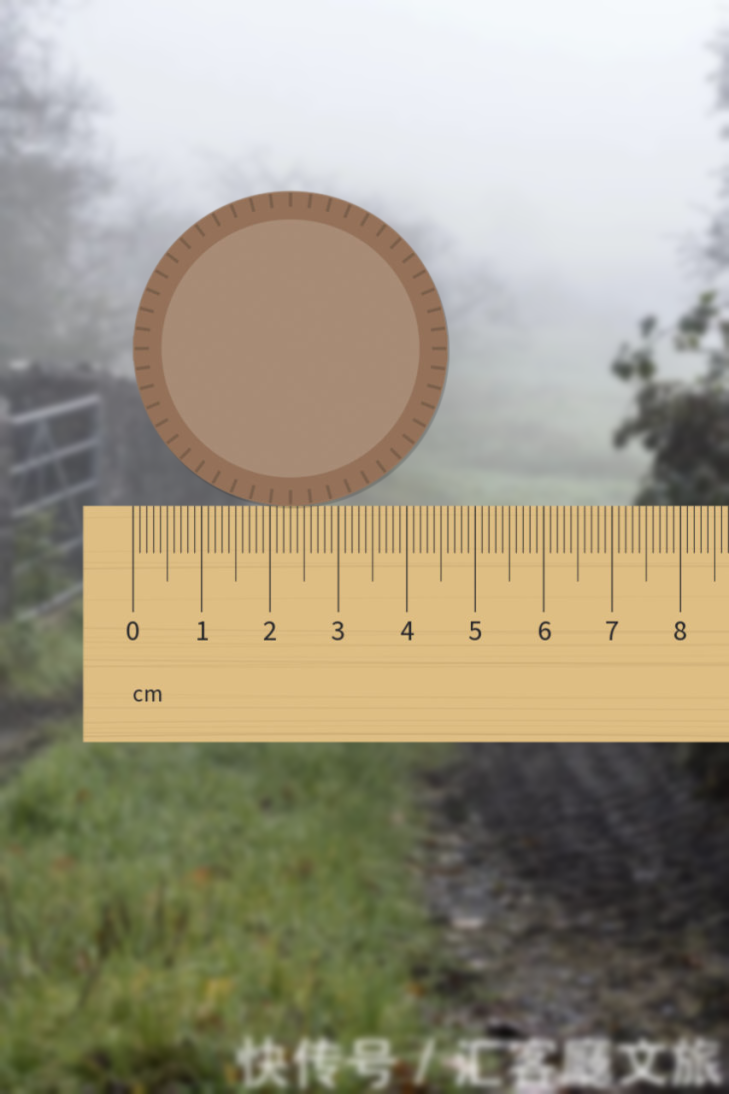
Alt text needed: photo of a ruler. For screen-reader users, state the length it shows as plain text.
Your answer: 4.6 cm
